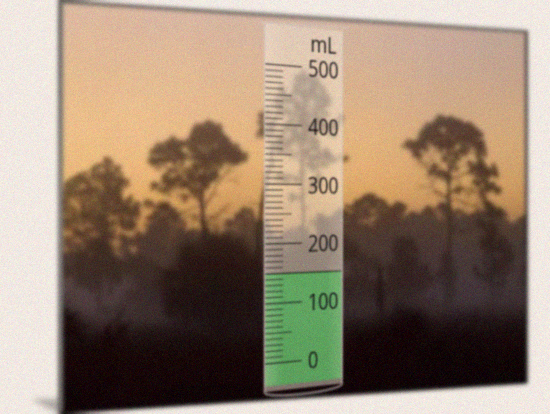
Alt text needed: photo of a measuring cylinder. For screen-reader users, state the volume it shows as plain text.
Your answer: 150 mL
